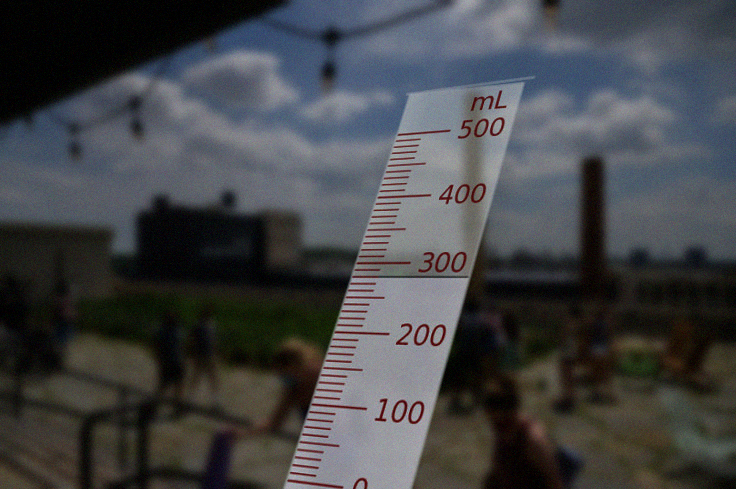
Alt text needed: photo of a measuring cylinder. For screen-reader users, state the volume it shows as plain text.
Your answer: 280 mL
